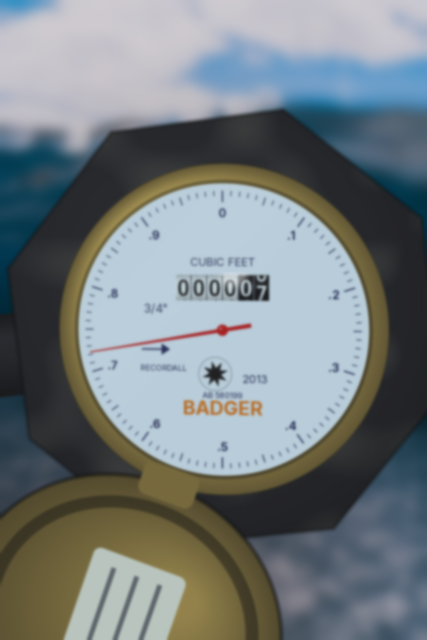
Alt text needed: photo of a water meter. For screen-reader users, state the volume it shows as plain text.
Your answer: 6.72 ft³
